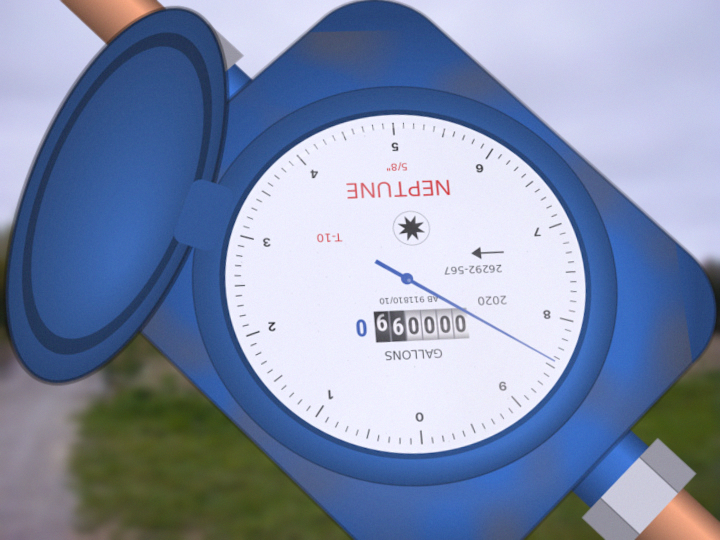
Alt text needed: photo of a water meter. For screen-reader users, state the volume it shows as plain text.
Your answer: 988.4 gal
